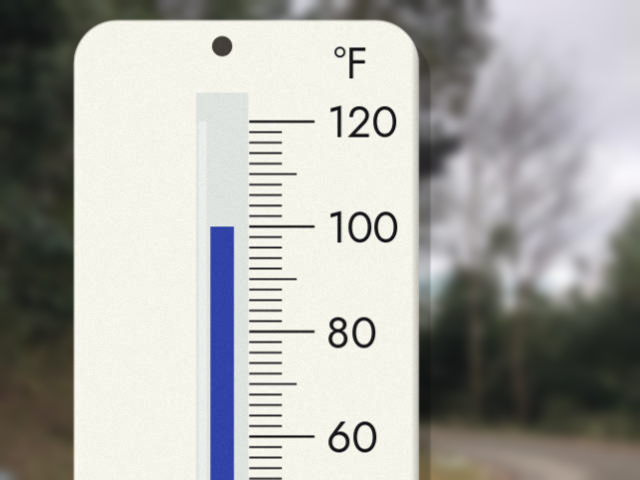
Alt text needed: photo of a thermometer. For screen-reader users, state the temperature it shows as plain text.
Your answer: 100 °F
